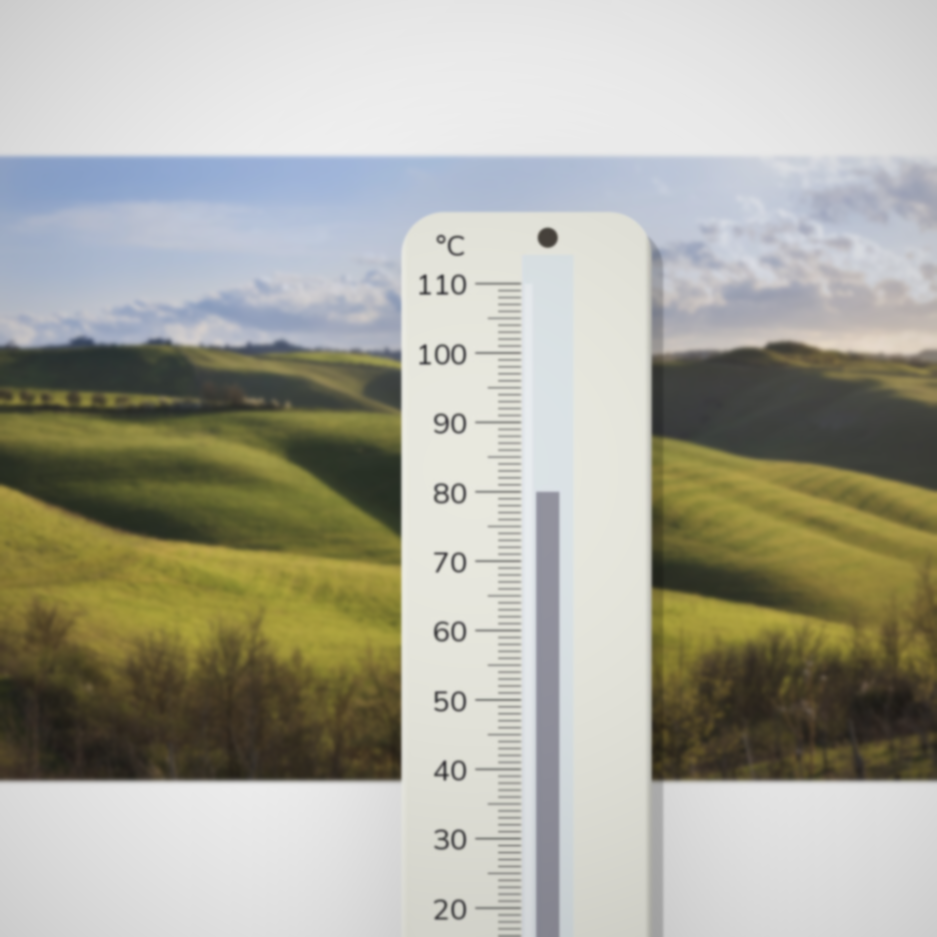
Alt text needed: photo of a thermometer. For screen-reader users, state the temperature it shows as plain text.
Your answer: 80 °C
